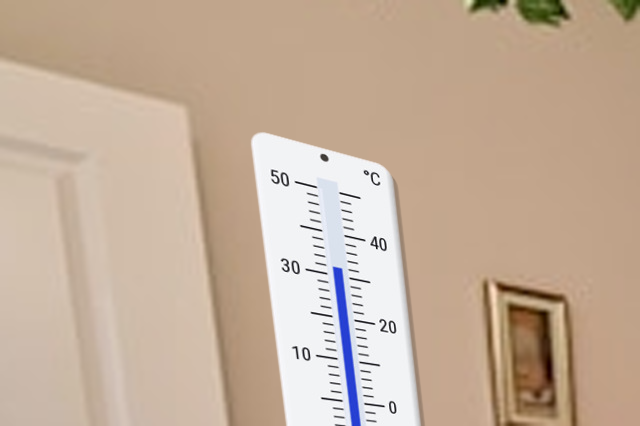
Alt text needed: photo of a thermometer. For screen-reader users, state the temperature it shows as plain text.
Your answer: 32 °C
